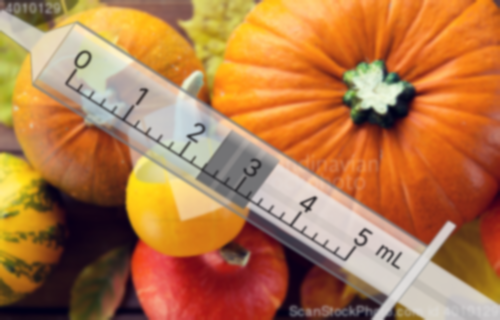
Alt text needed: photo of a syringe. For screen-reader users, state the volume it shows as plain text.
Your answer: 2.4 mL
